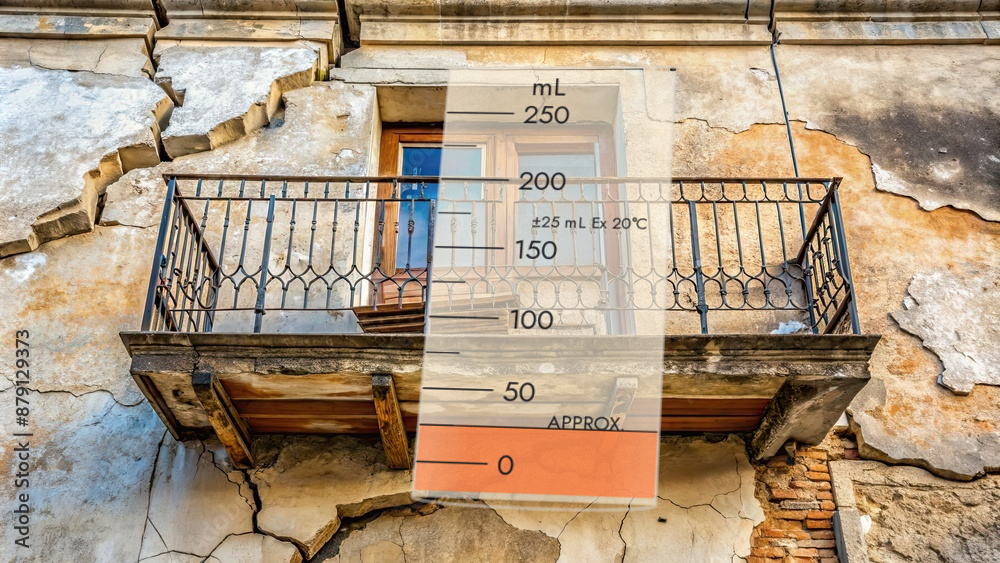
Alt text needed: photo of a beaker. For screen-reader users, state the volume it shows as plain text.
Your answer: 25 mL
